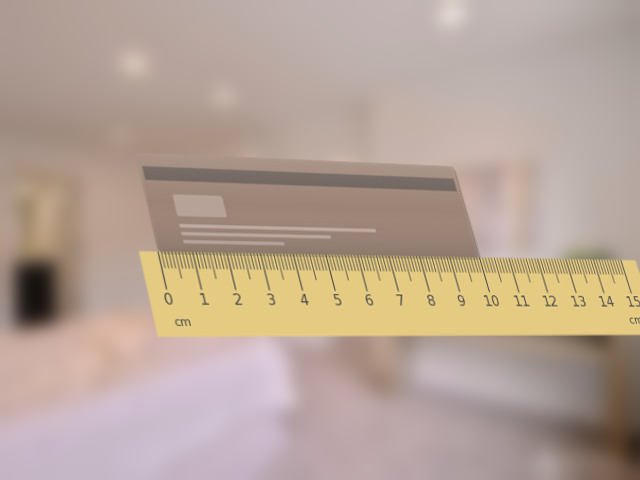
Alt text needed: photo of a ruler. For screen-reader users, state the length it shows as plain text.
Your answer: 10 cm
